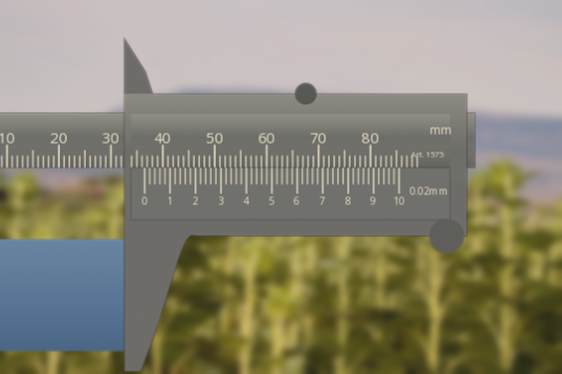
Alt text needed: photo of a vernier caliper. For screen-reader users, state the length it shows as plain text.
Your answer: 36.5 mm
